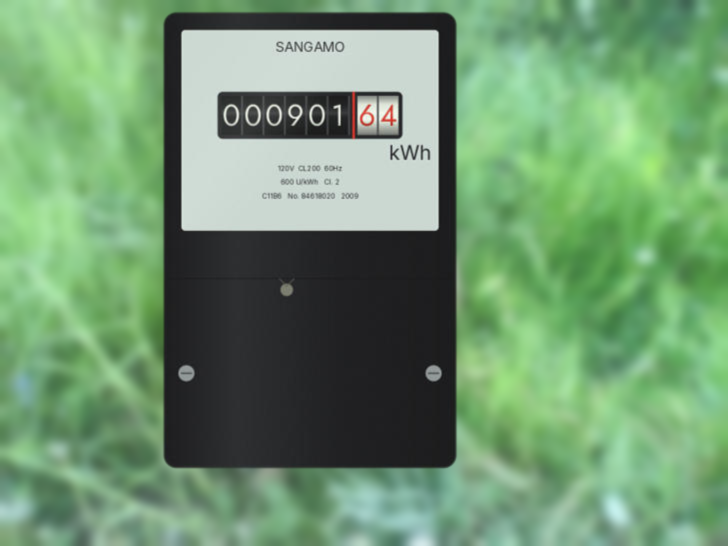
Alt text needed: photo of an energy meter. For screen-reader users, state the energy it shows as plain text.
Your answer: 901.64 kWh
